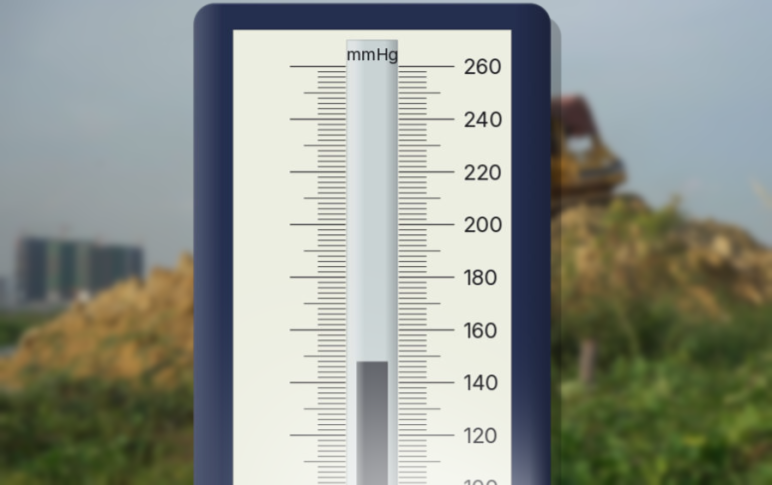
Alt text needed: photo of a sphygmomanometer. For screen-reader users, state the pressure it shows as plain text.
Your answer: 148 mmHg
